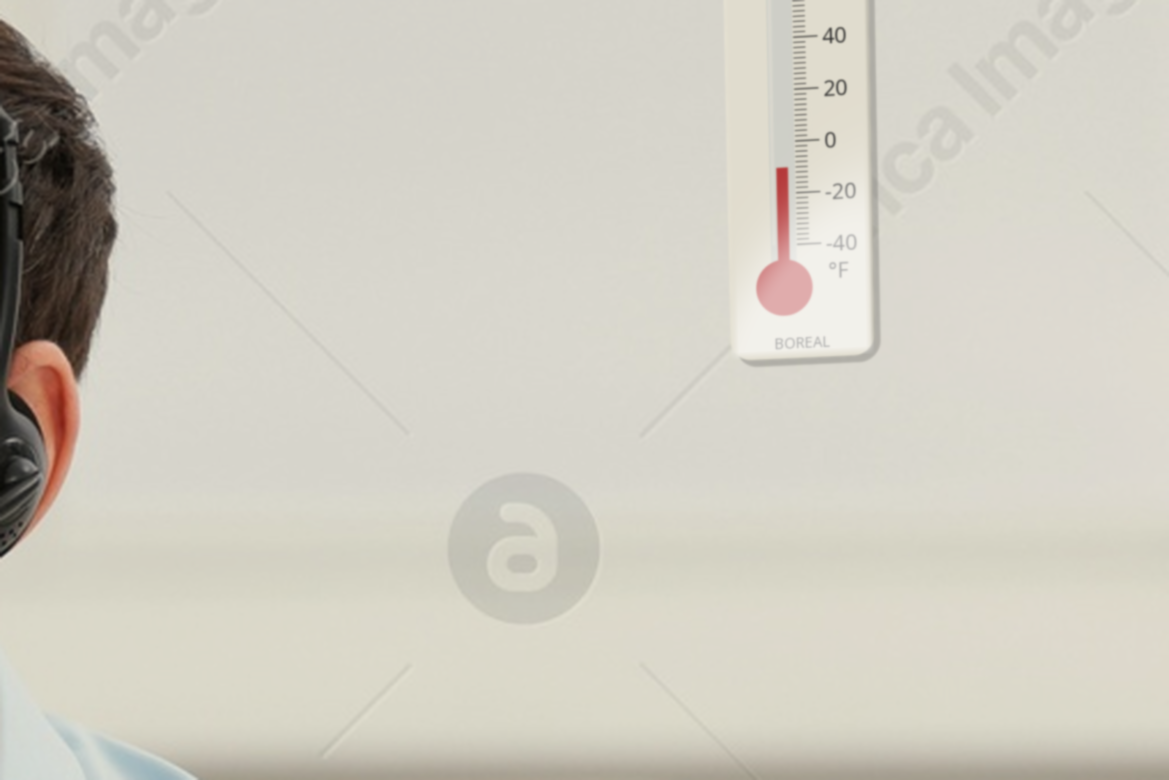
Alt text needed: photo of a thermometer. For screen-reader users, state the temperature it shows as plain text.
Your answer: -10 °F
